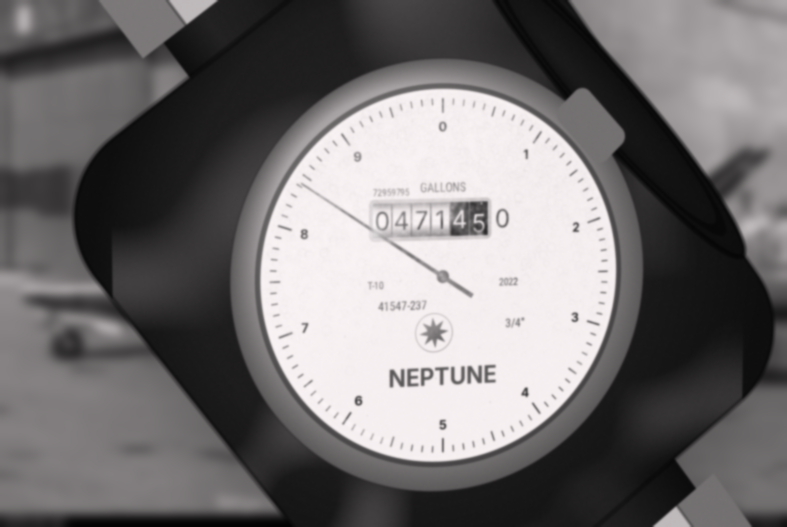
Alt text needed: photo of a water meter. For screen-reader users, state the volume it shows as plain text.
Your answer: 471448.4 gal
